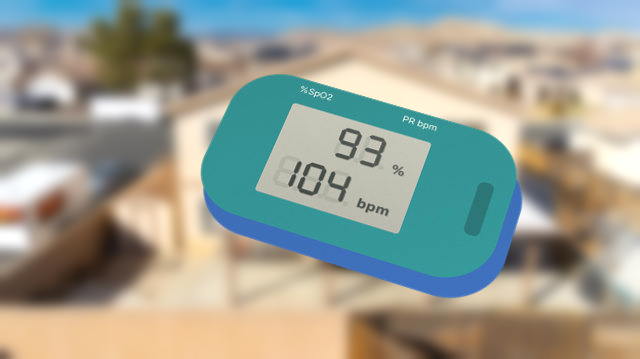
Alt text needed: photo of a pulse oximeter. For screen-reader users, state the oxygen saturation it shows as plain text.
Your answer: 93 %
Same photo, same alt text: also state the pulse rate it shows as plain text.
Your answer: 104 bpm
